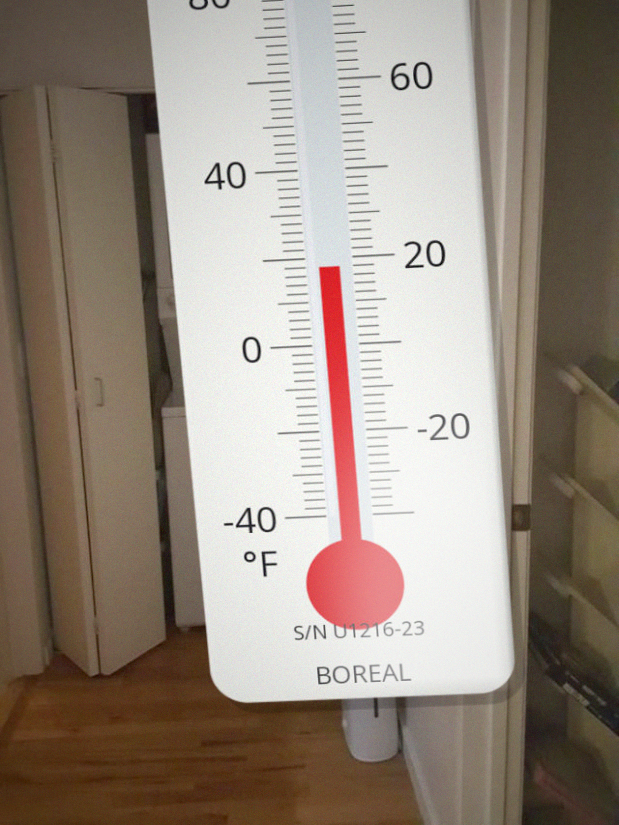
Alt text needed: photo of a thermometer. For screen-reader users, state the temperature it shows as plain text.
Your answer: 18 °F
